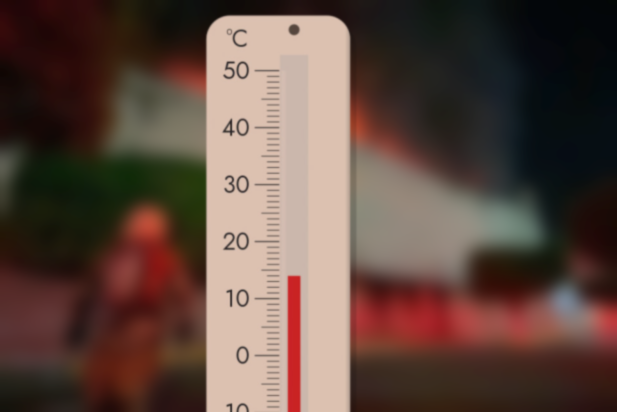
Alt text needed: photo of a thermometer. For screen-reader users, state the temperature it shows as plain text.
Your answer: 14 °C
